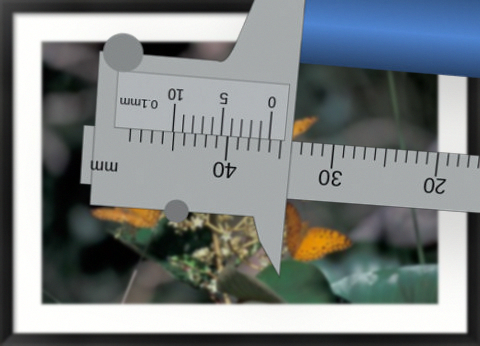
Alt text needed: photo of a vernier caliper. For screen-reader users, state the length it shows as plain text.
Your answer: 36.1 mm
